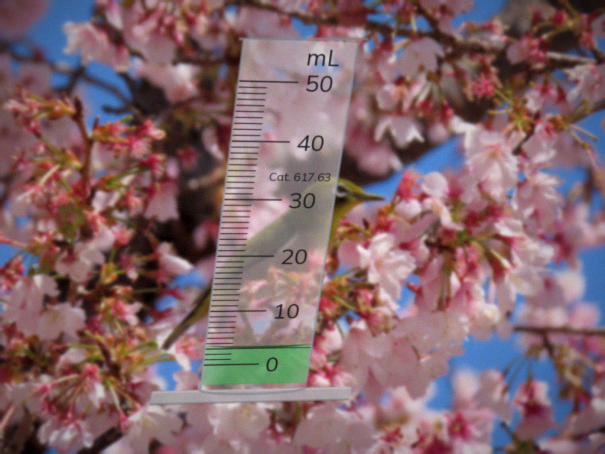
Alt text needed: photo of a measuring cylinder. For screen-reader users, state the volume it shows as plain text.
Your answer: 3 mL
